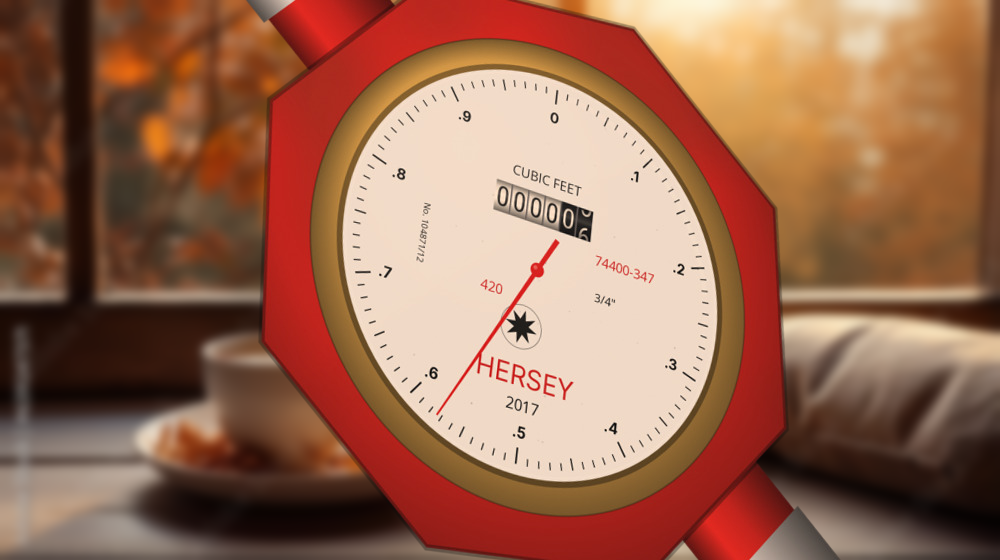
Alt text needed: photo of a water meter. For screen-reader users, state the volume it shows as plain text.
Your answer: 5.57 ft³
